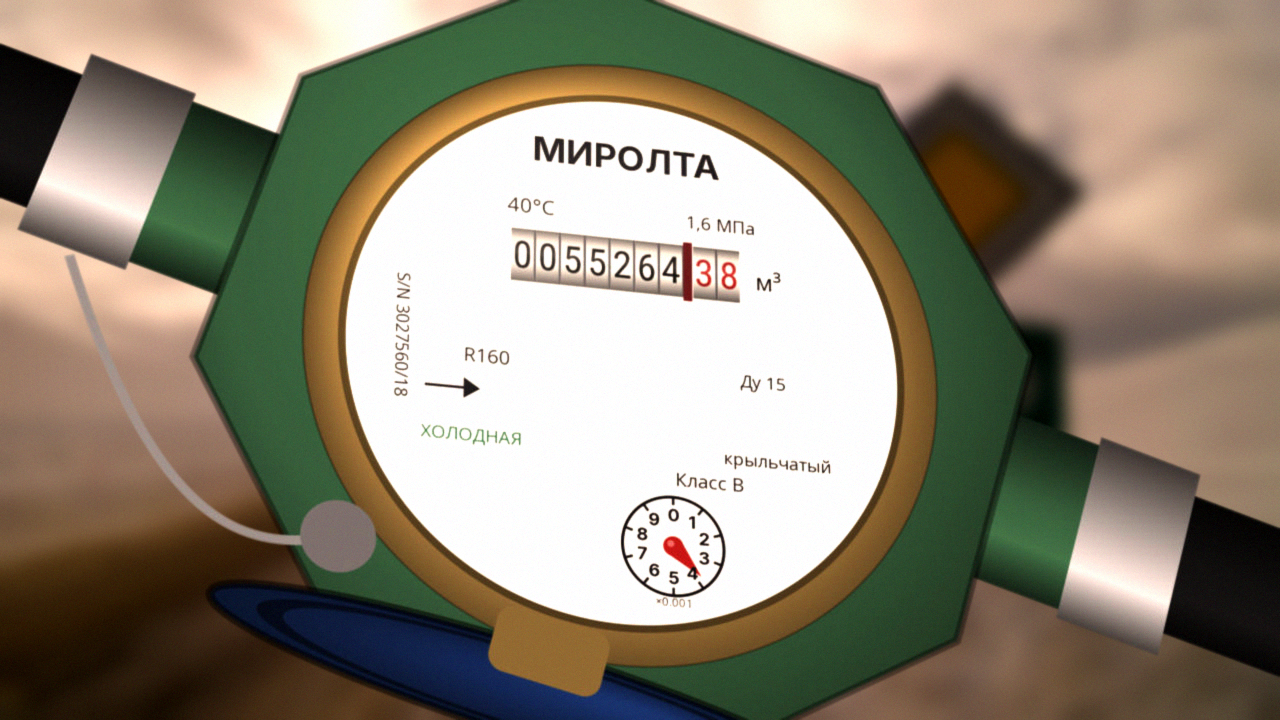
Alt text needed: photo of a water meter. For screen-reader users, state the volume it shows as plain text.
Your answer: 55264.383 m³
